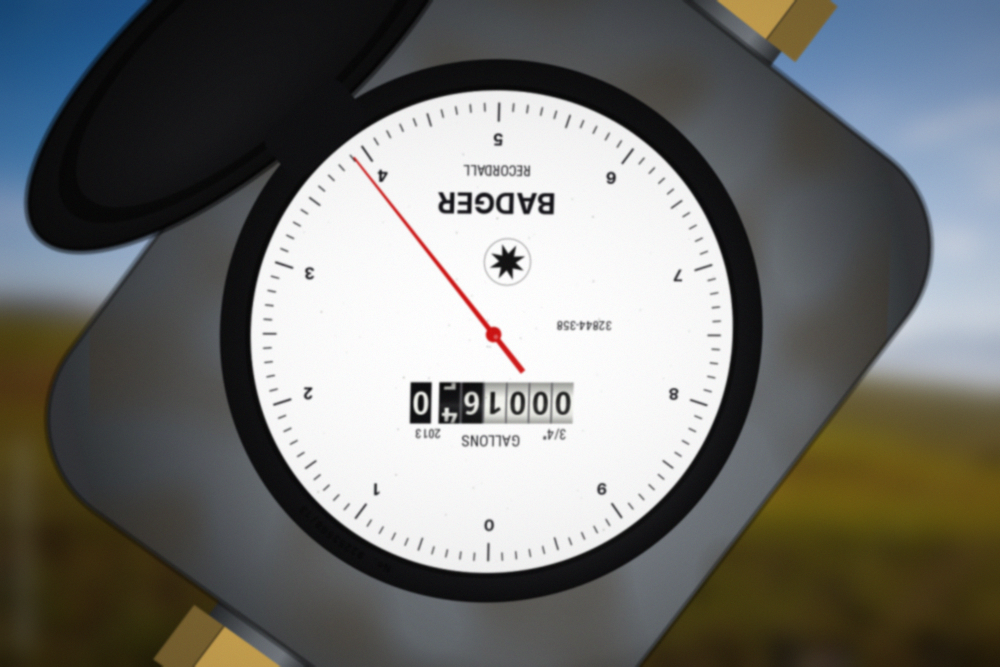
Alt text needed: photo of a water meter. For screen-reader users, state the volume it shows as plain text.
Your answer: 1643.9 gal
